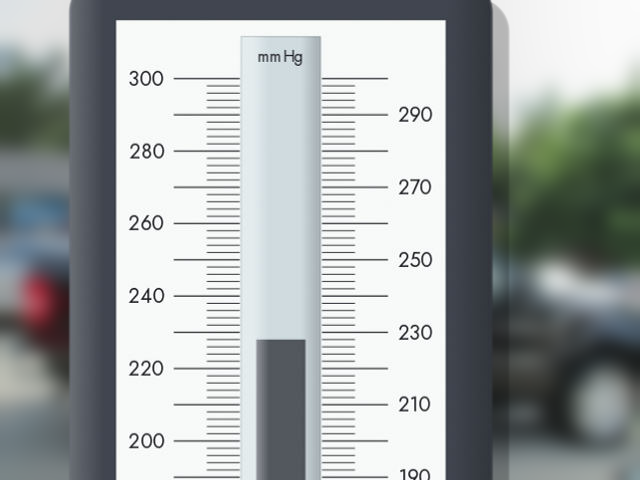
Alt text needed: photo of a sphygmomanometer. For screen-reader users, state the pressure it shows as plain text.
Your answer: 228 mmHg
